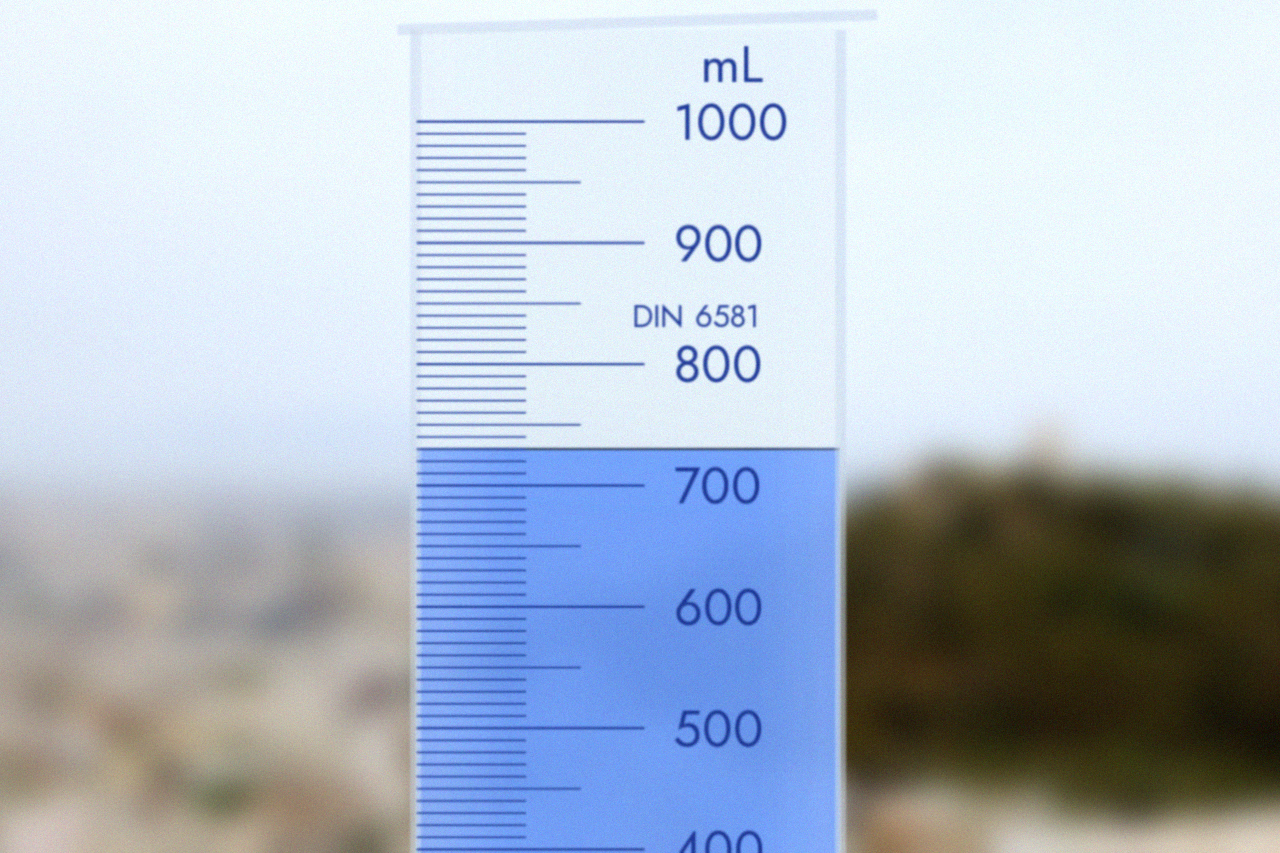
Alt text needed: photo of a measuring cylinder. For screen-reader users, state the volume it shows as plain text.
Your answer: 730 mL
